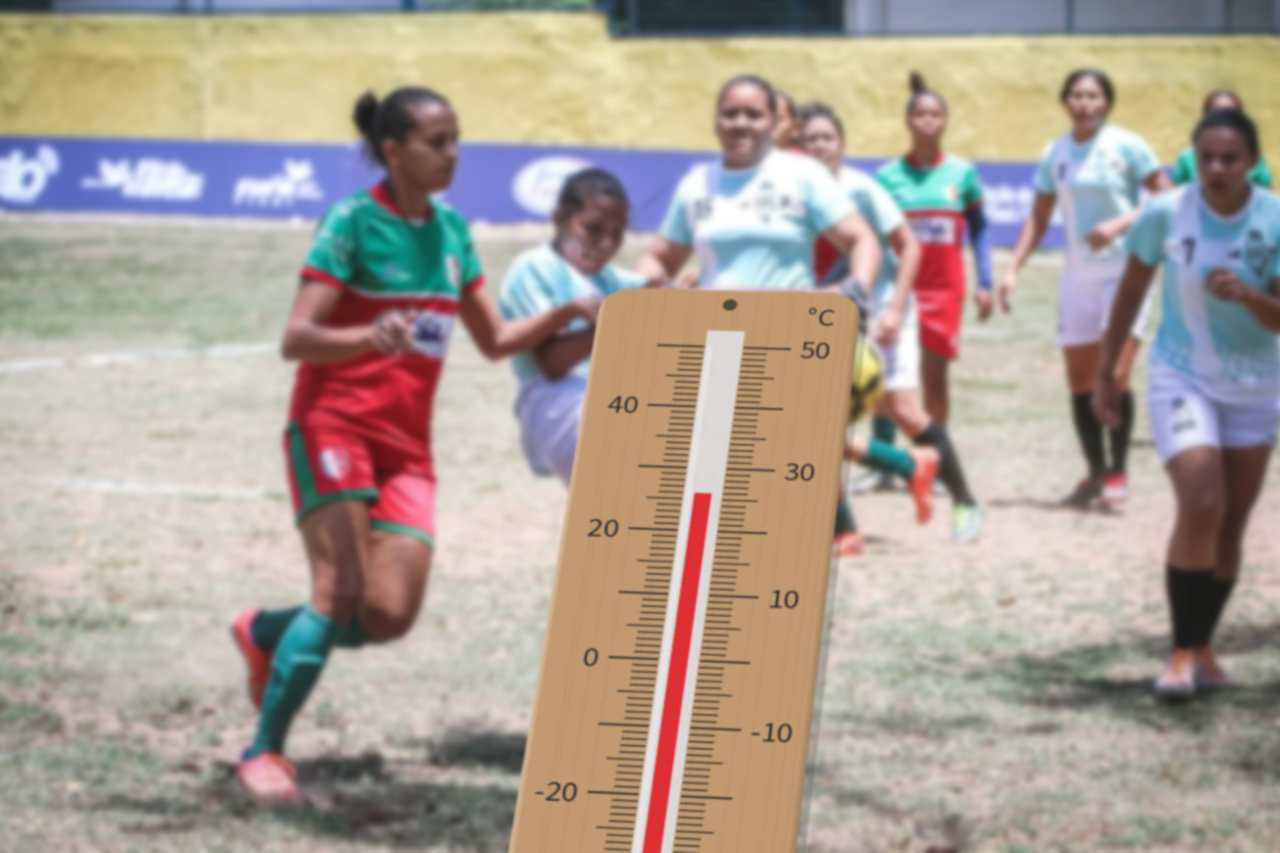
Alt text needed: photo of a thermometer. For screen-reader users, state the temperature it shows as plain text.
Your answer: 26 °C
